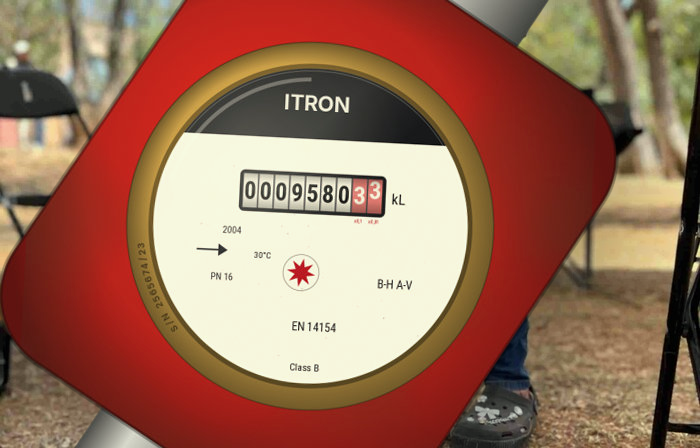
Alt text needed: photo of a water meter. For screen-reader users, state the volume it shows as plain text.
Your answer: 9580.33 kL
